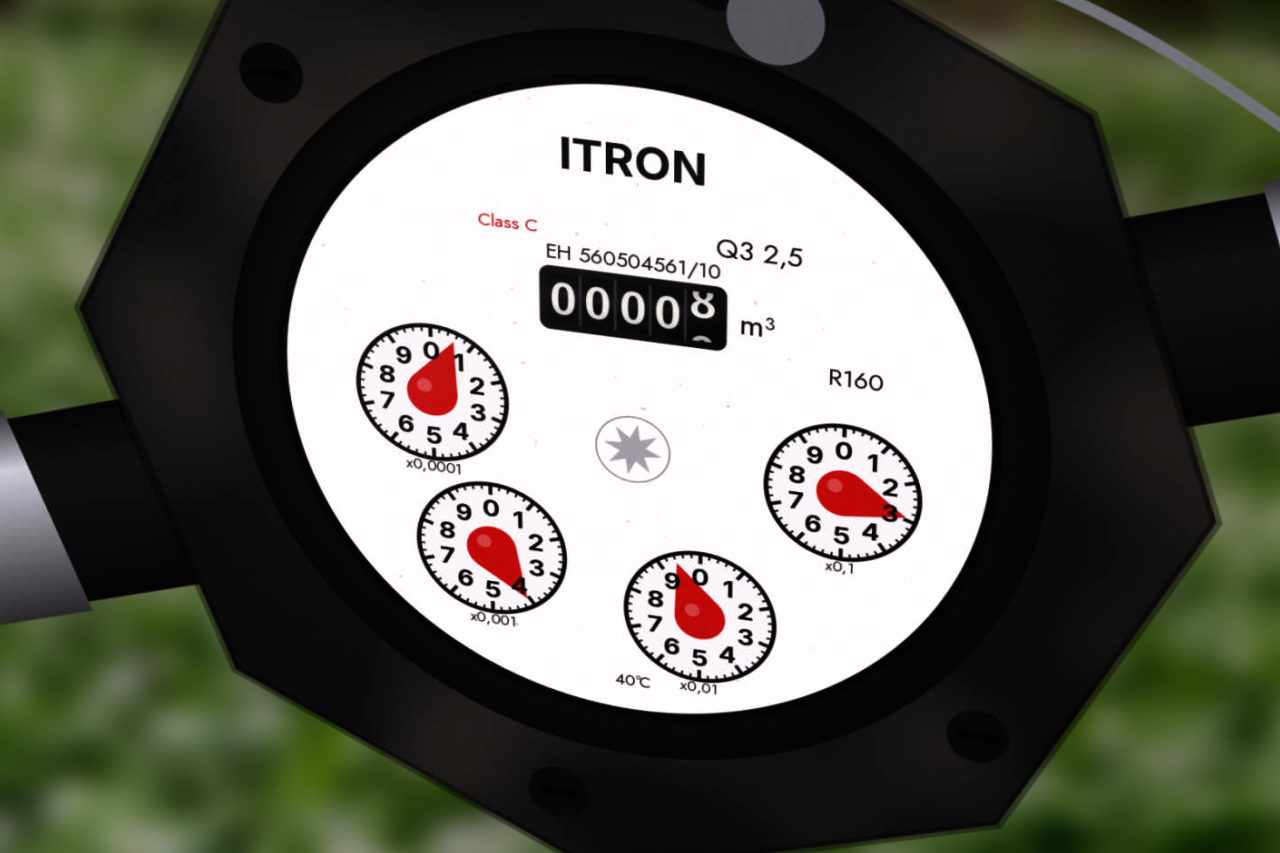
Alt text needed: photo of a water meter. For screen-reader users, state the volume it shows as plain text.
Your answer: 8.2940 m³
